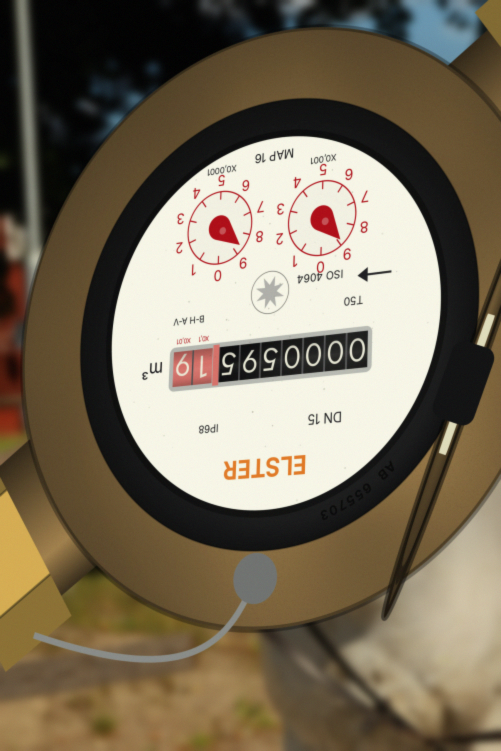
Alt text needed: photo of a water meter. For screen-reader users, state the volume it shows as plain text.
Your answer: 595.1888 m³
